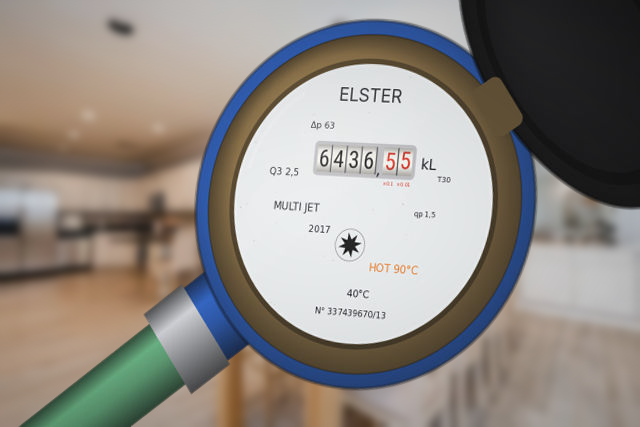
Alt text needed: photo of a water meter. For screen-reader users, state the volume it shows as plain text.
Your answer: 6436.55 kL
